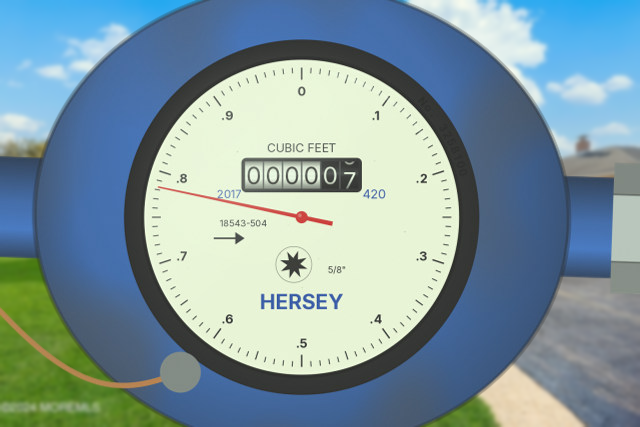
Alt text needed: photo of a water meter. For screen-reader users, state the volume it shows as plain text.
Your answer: 6.78 ft³
